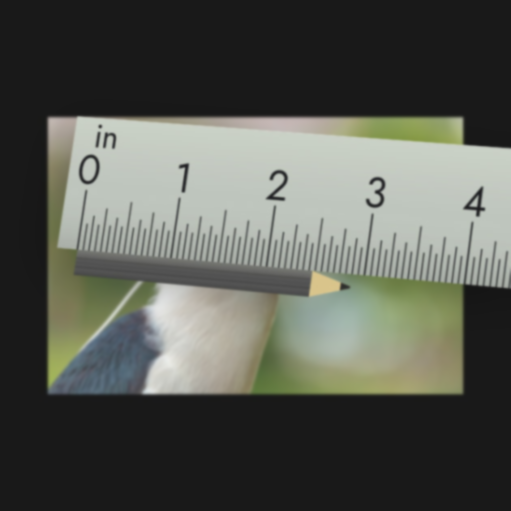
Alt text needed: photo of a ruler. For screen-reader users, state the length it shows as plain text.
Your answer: 2.875 in
